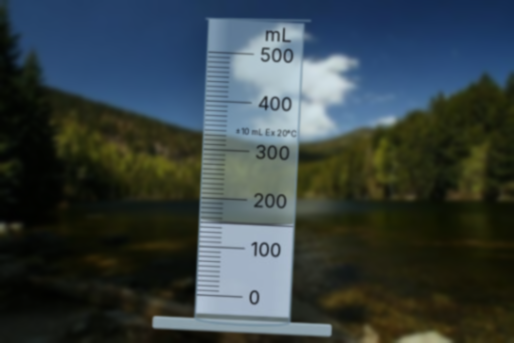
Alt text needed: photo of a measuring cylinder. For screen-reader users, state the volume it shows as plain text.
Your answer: 150 mL
